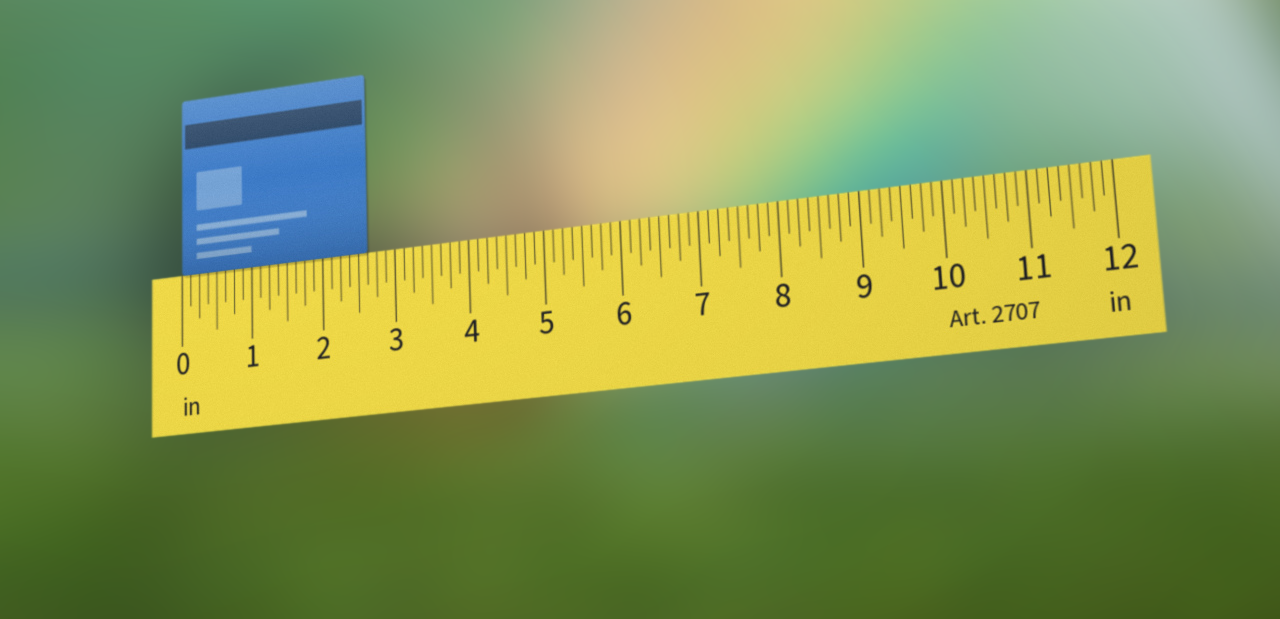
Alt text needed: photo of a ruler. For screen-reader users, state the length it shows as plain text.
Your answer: 2.625 in
